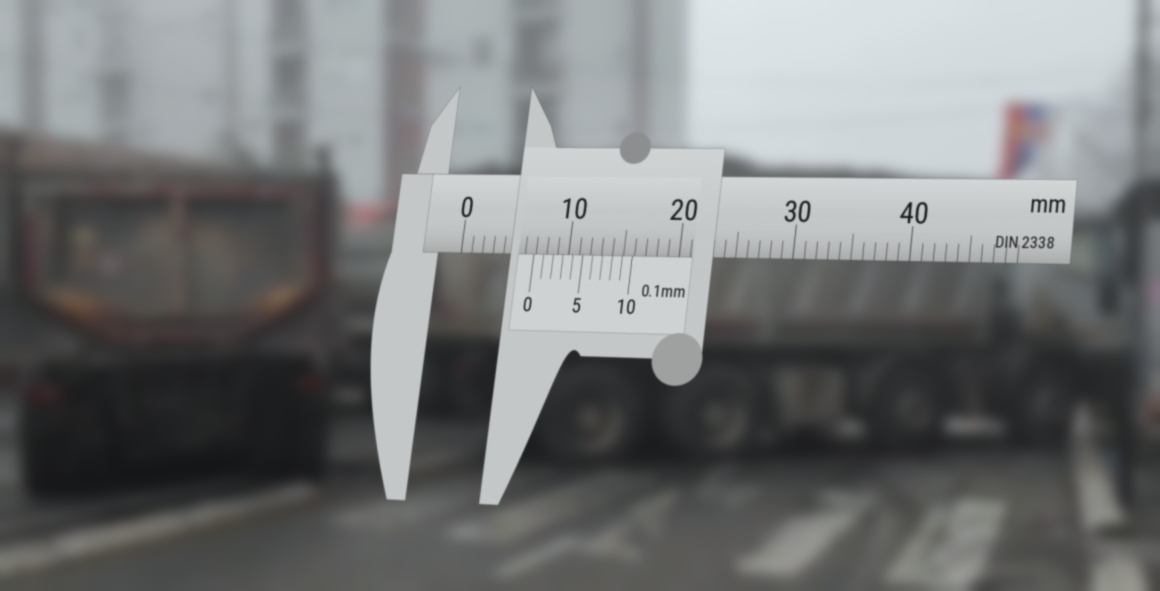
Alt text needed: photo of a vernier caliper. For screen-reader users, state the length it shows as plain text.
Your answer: 6.8 mm
